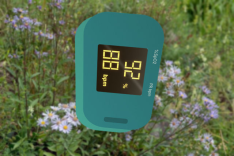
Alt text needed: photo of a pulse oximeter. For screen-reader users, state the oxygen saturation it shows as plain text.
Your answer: 92 %
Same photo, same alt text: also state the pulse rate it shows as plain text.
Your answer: 88 bpm
